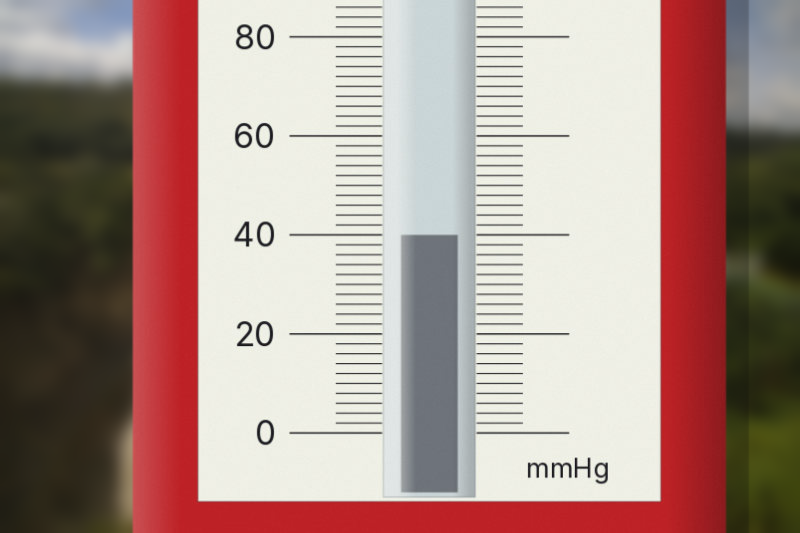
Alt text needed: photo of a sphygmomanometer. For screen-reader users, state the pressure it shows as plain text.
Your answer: 40 mmHg
